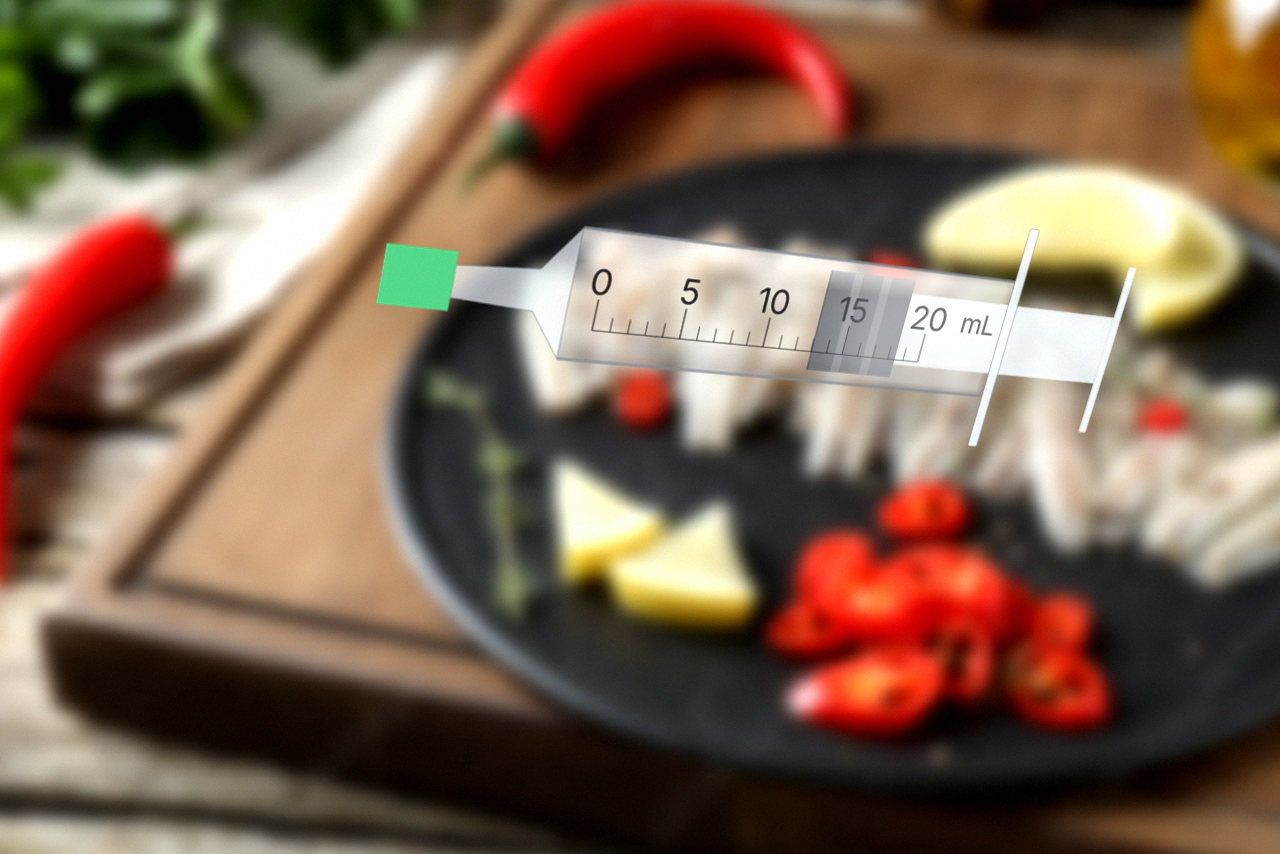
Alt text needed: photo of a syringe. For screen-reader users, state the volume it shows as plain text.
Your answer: 13 mL
